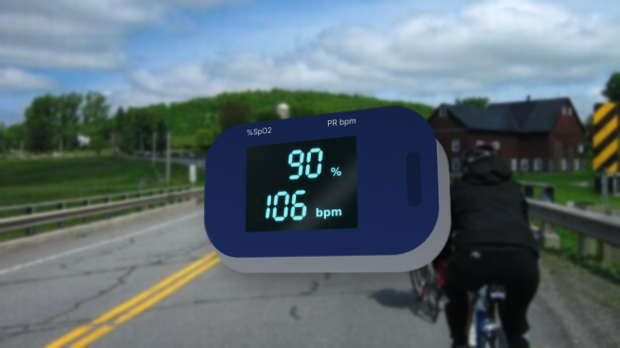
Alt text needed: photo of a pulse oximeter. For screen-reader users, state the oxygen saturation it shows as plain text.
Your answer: 90 %
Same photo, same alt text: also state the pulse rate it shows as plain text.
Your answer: 106 bpm
